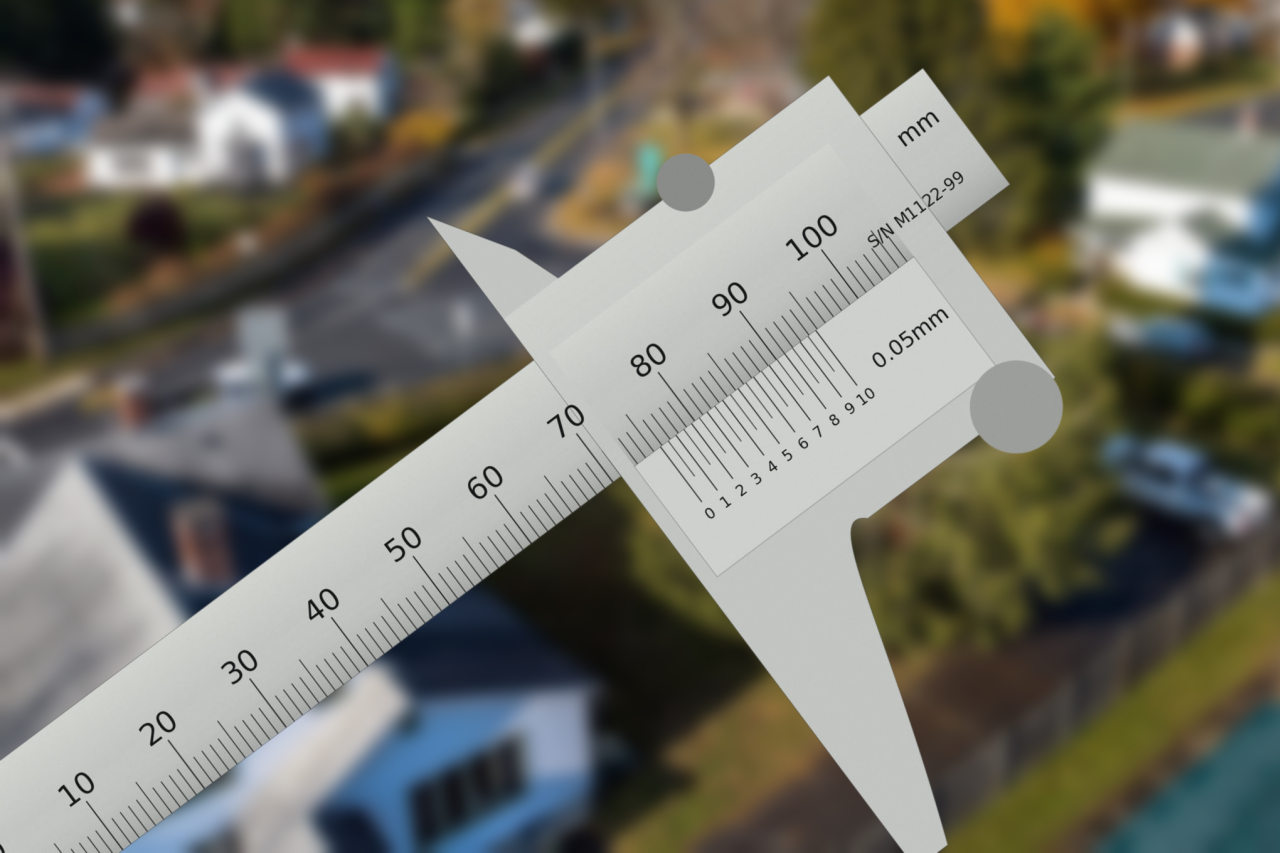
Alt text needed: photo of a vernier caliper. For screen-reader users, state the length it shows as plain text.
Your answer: 75.8 mm
